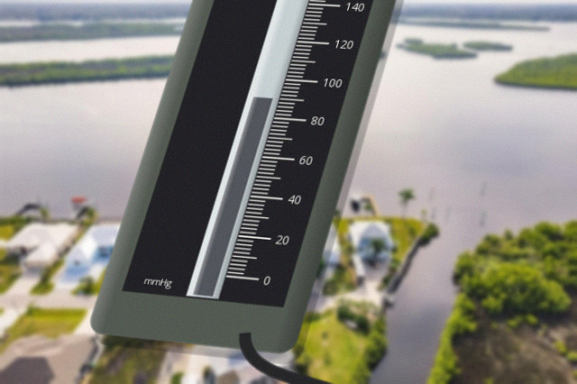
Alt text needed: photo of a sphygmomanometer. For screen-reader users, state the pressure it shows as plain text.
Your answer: 90 mmHg
